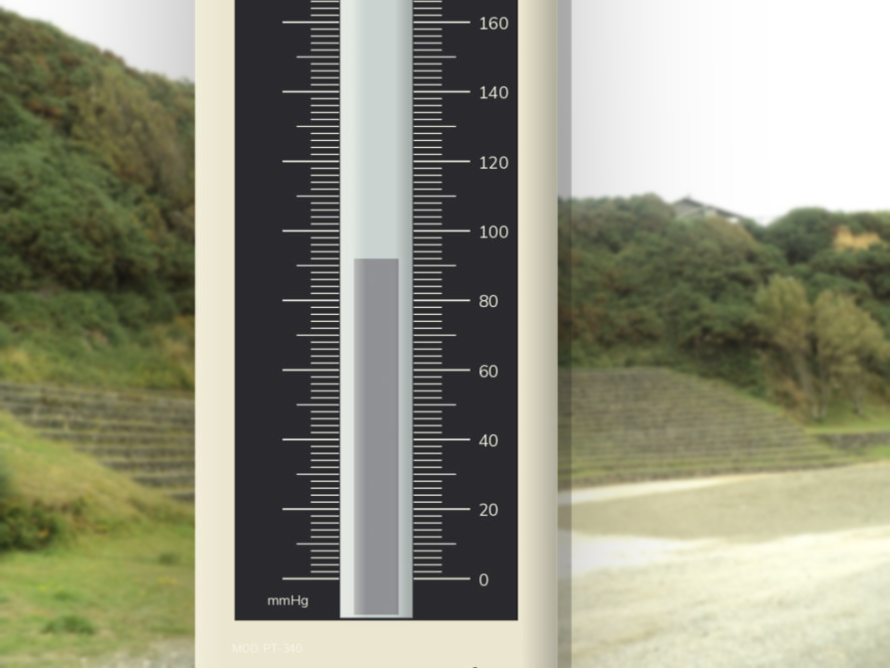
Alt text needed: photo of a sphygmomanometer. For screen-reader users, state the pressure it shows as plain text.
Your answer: 92 mmHg
